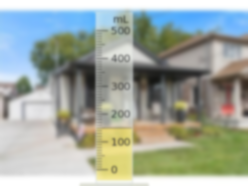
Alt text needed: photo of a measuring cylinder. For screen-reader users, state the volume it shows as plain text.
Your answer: 150 mL
